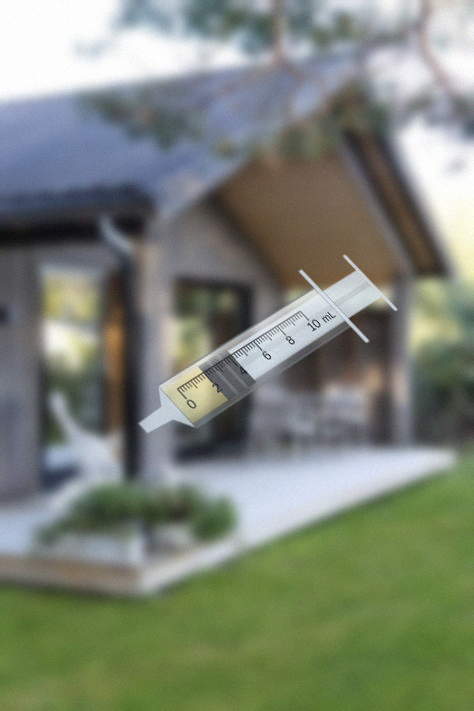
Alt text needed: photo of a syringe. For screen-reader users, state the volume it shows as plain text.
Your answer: 2 mL
